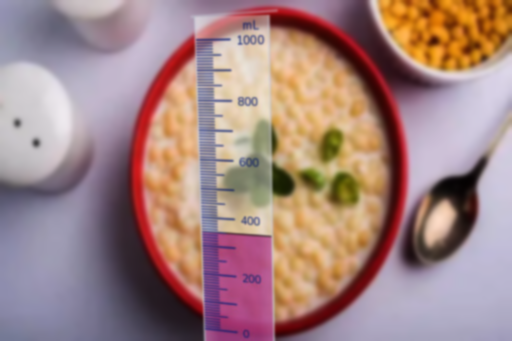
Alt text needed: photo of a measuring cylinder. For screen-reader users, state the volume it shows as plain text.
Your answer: 350 mL
